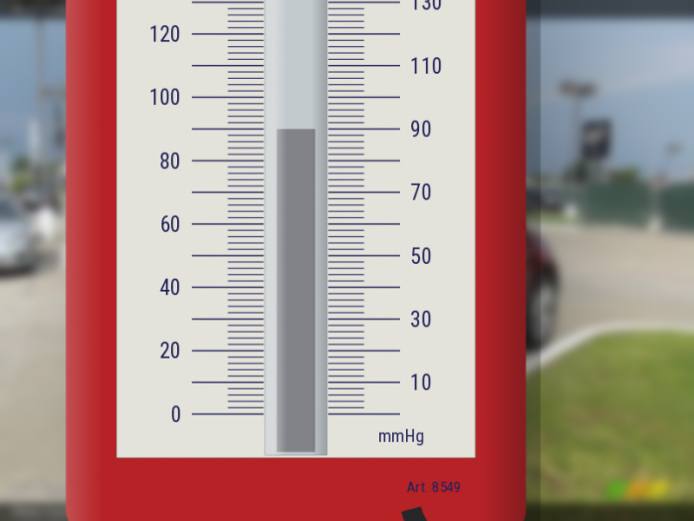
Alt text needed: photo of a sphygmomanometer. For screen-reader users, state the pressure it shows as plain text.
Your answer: 90 mmHg
